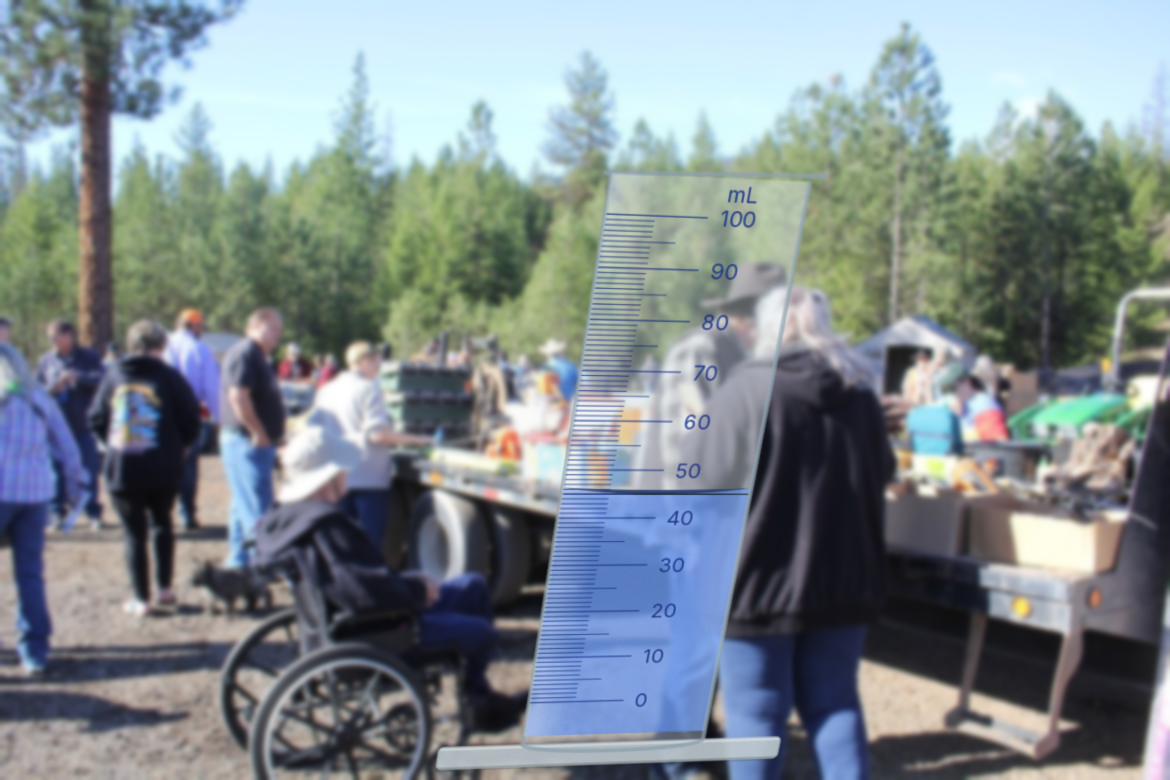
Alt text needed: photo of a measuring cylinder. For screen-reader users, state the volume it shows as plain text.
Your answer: 45 mL
